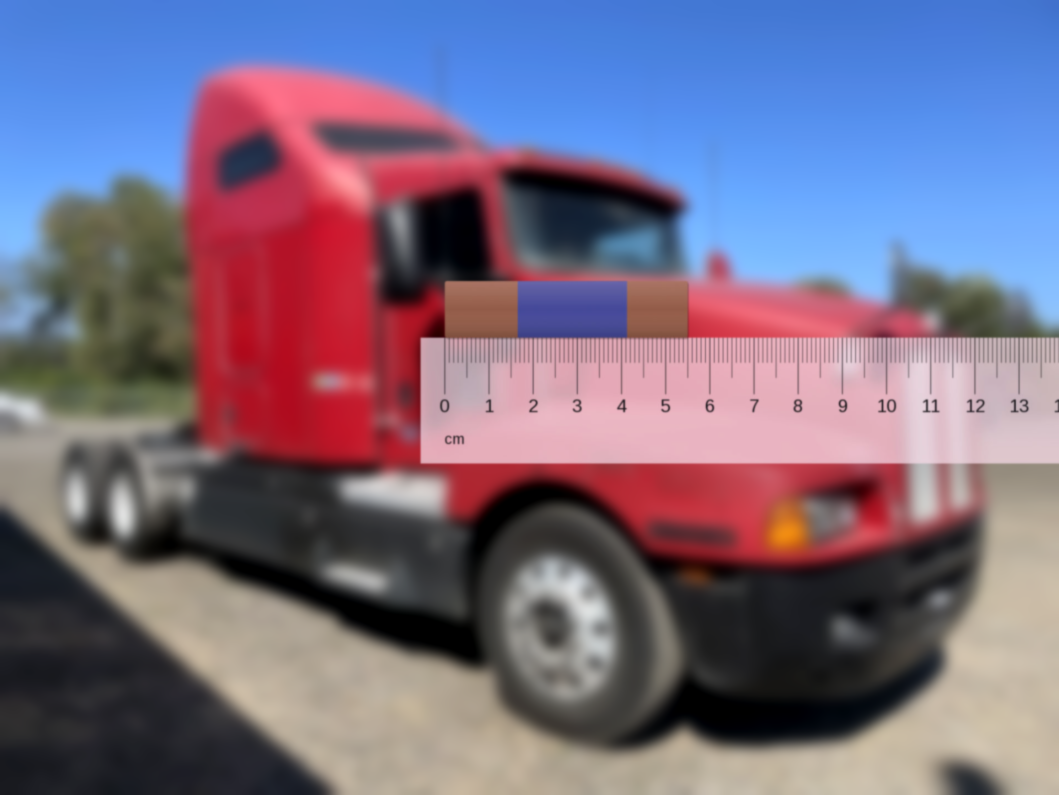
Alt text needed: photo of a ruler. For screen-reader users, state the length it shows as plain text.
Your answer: 5.5 cm
